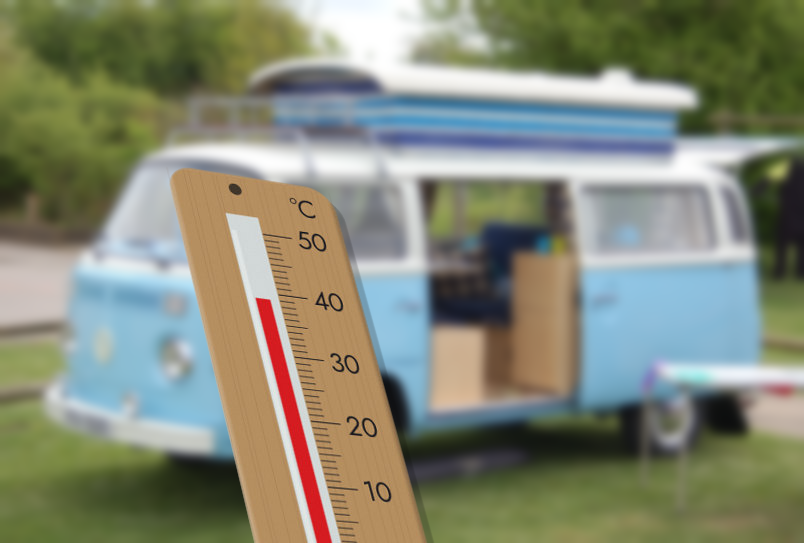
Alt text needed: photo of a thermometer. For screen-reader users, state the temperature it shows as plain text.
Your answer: 39 °C
